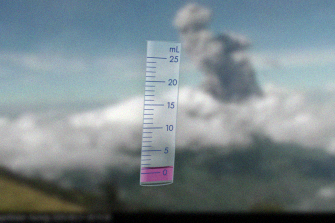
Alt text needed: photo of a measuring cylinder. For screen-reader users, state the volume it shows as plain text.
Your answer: 1 mL
